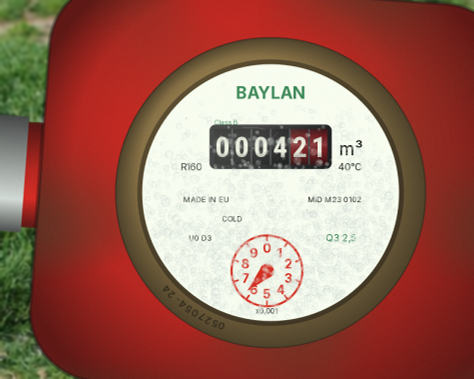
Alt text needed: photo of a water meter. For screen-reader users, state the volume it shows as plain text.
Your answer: 4.216 m³
